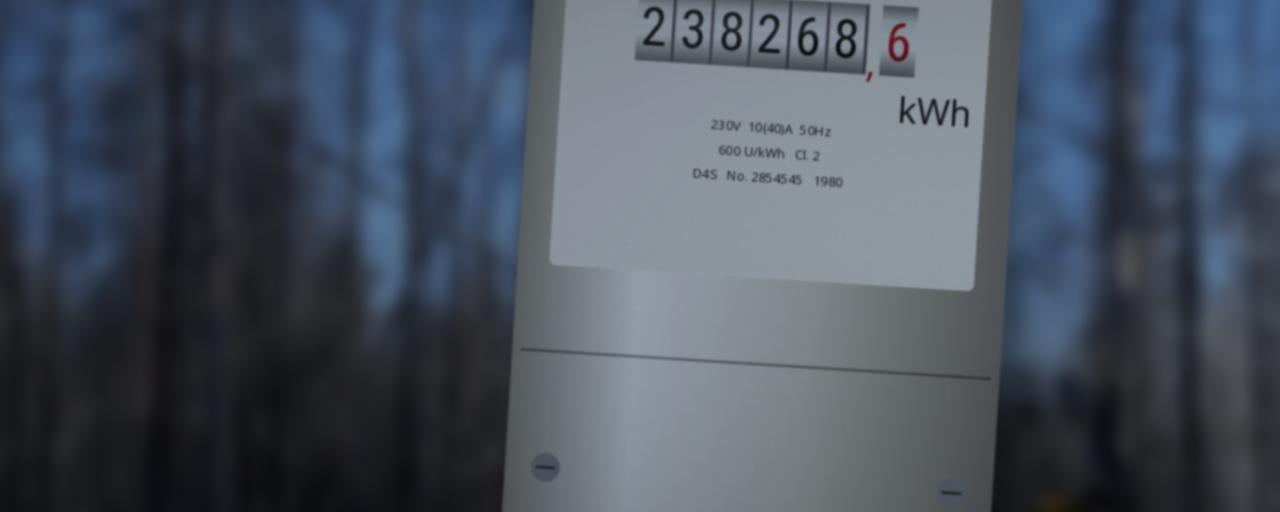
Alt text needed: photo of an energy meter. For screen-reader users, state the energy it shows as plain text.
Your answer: 238268.6 kWh
